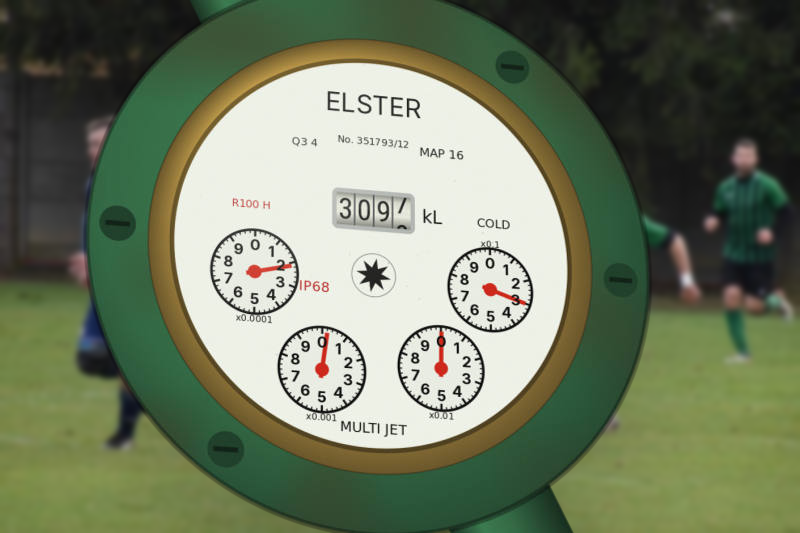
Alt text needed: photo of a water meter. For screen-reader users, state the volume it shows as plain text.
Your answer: 3097.3002 kL
